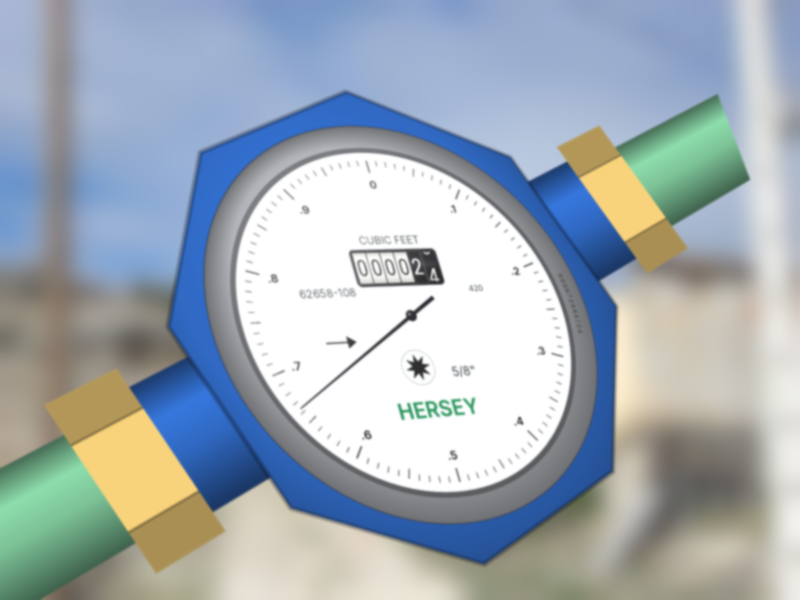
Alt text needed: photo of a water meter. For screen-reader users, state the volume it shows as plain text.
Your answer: 23.66 ft³
